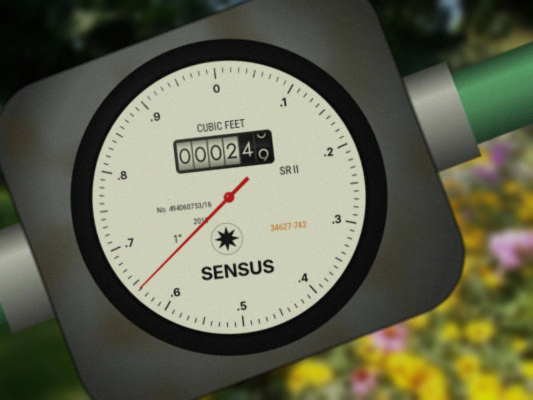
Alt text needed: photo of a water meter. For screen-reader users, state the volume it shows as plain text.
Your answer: 248.64 ft³
